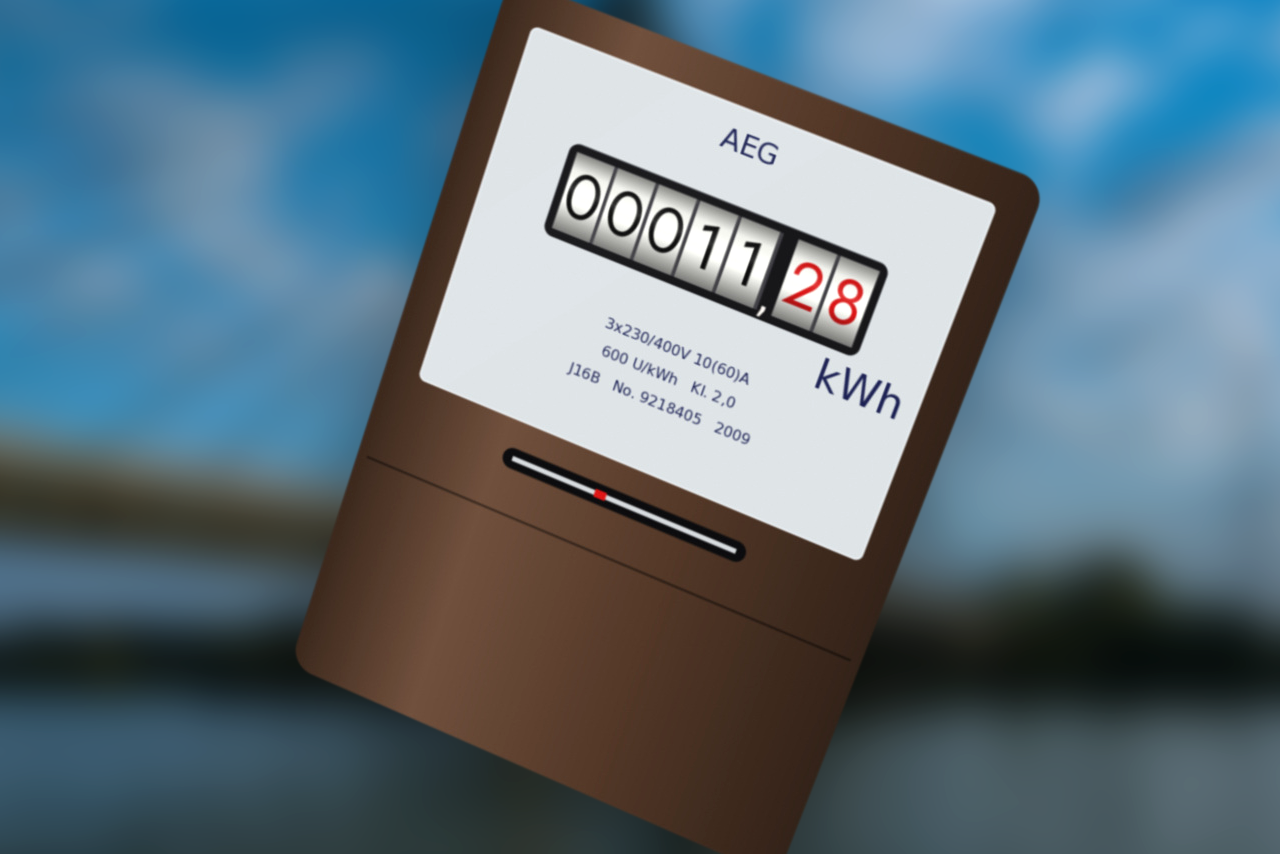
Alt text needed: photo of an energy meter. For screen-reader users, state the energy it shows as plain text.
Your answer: 11.28 kWh
